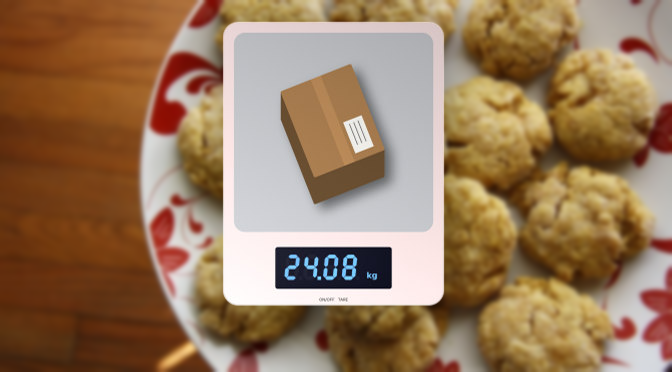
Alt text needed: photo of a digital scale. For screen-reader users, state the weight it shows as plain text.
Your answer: 24.08 kg
